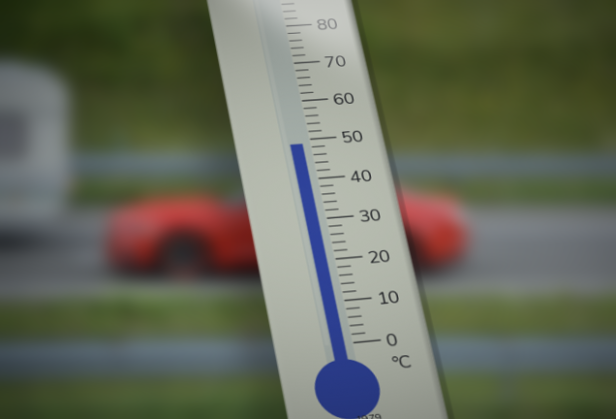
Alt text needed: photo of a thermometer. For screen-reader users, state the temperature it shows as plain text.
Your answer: 49 °C
